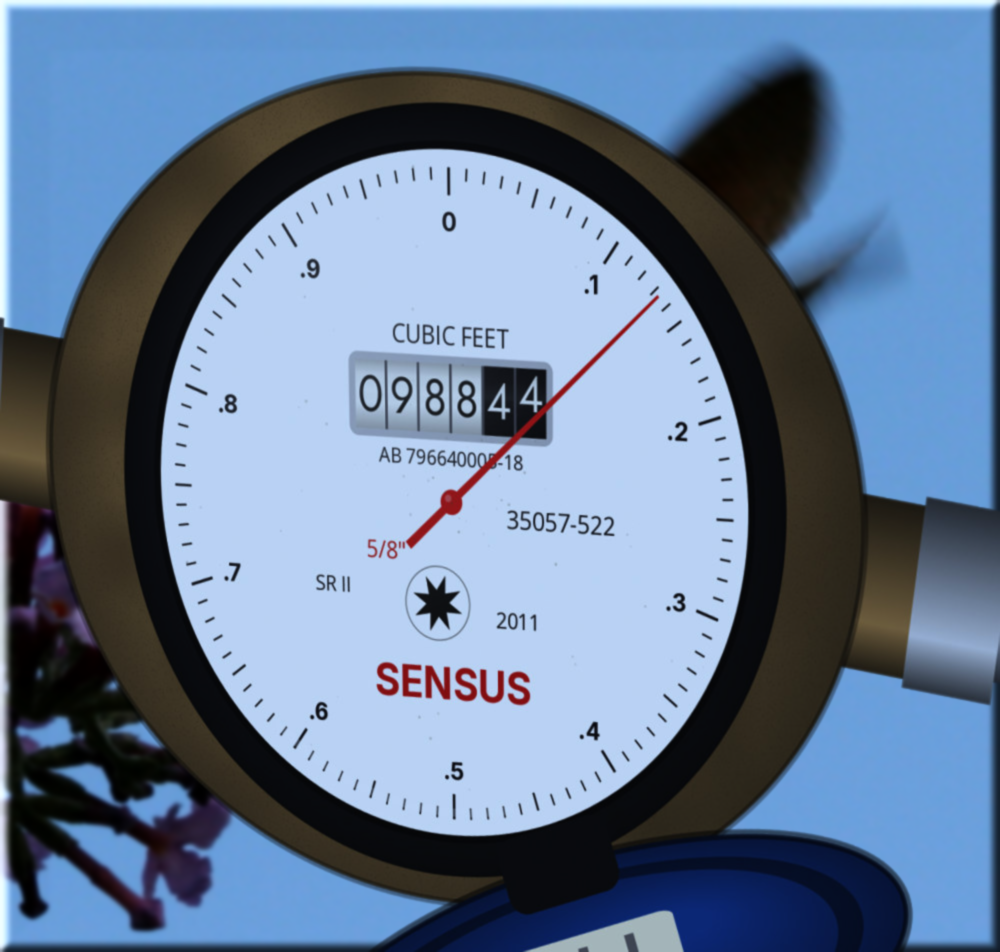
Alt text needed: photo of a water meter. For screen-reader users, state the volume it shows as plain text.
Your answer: 98844.13 ft³
